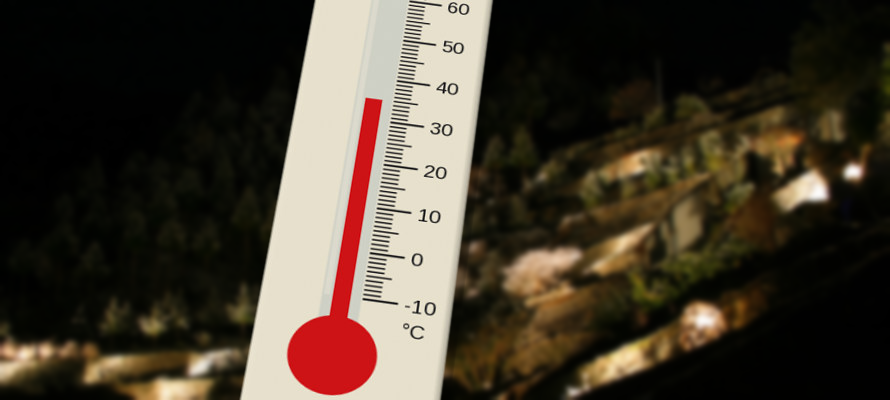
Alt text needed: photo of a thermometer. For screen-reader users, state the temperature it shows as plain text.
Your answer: 35 °C
